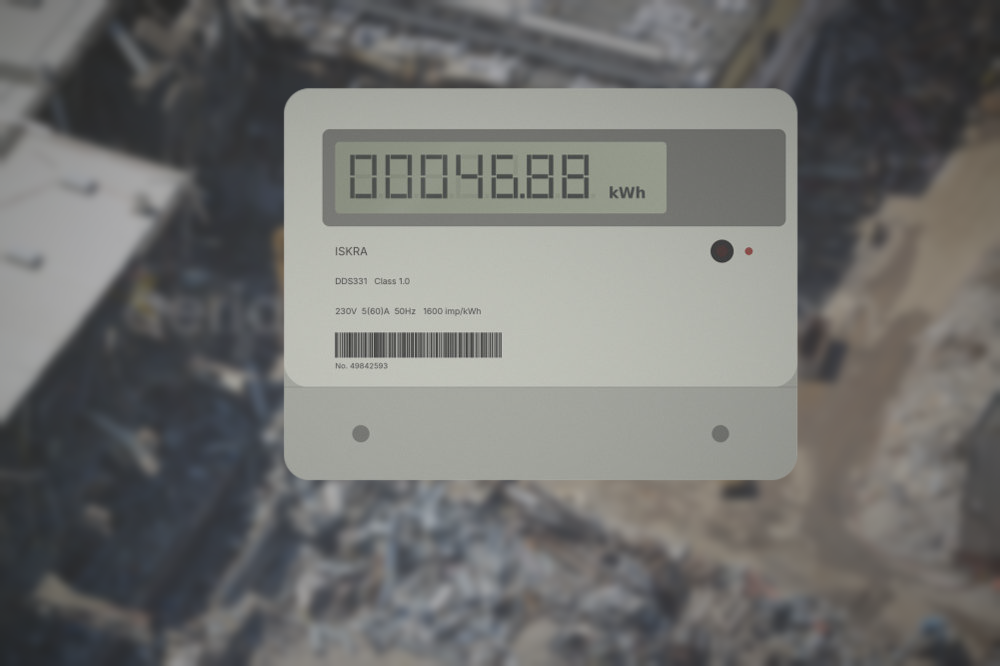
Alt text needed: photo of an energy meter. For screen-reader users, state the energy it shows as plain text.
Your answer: 46.88 kWh
